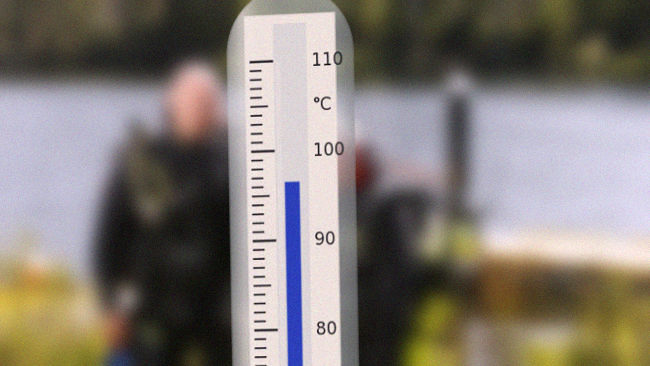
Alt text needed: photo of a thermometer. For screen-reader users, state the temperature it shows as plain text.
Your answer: 96.5 °C
